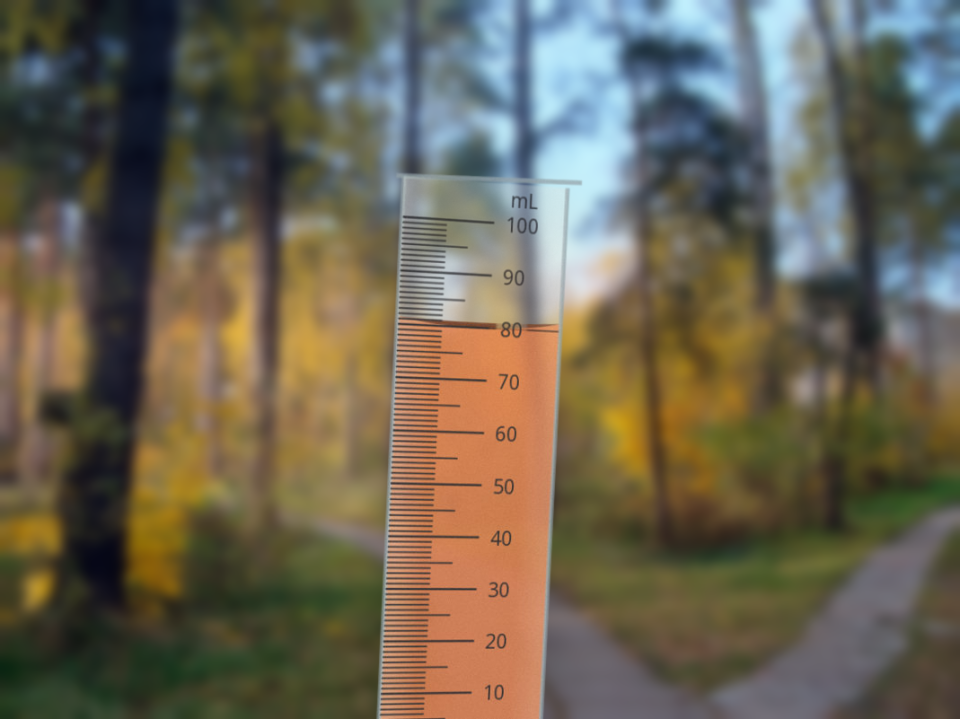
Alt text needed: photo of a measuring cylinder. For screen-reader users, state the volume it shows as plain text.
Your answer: 80 mL
